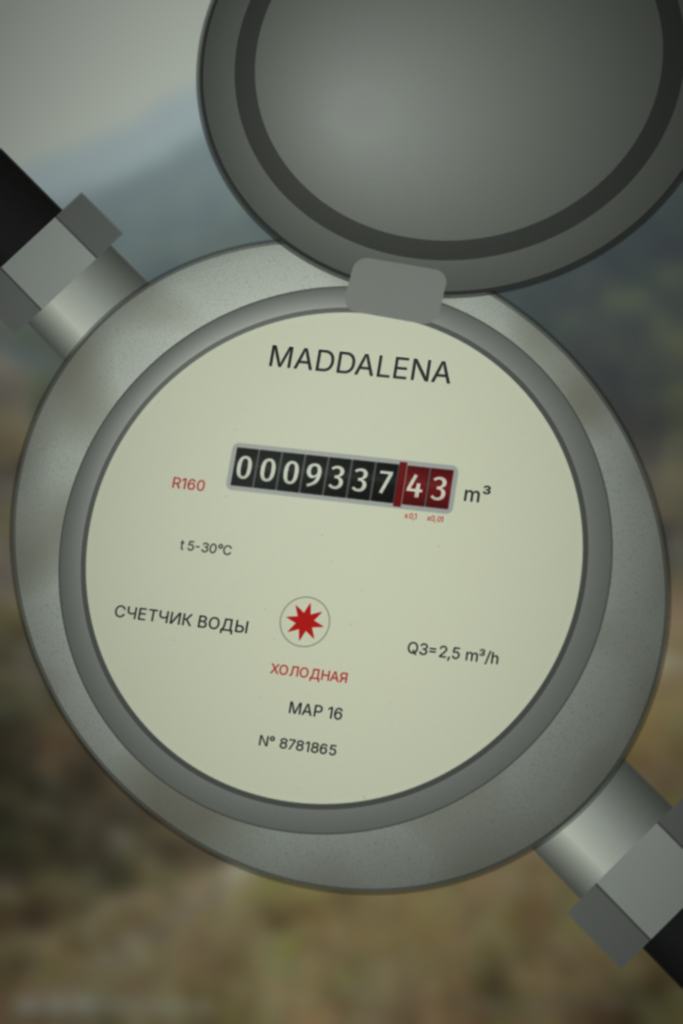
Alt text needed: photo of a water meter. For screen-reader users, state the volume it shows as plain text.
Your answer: 9337.43 m³
